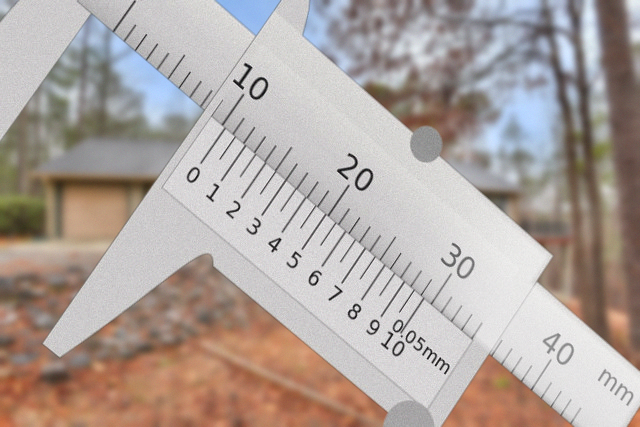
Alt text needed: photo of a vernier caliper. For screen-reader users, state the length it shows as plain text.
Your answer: 10.3 mm
